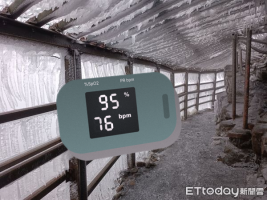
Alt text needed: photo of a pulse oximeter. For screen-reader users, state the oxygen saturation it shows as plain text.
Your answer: 95 %
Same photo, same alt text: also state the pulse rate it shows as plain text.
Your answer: 76 bpm
